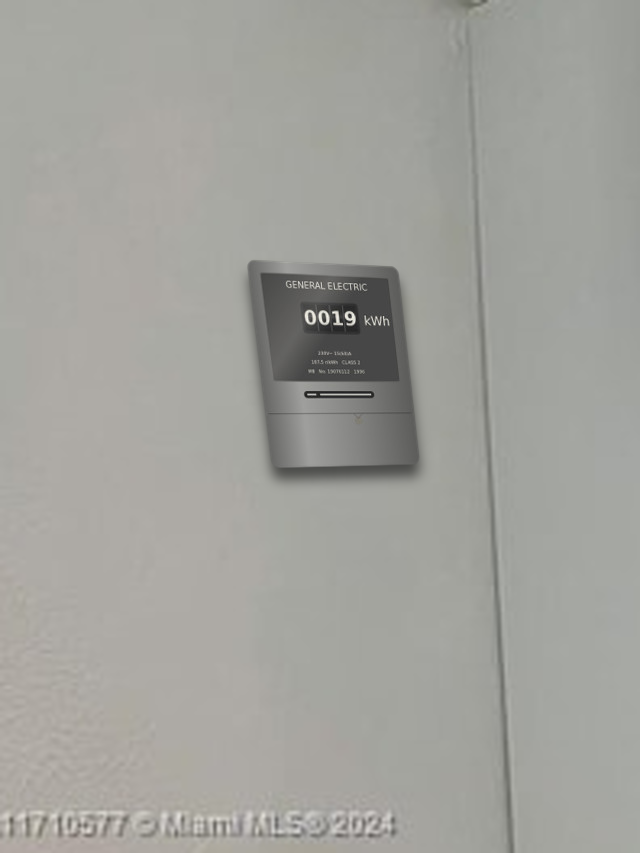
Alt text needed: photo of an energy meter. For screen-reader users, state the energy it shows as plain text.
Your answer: 19 kWh
